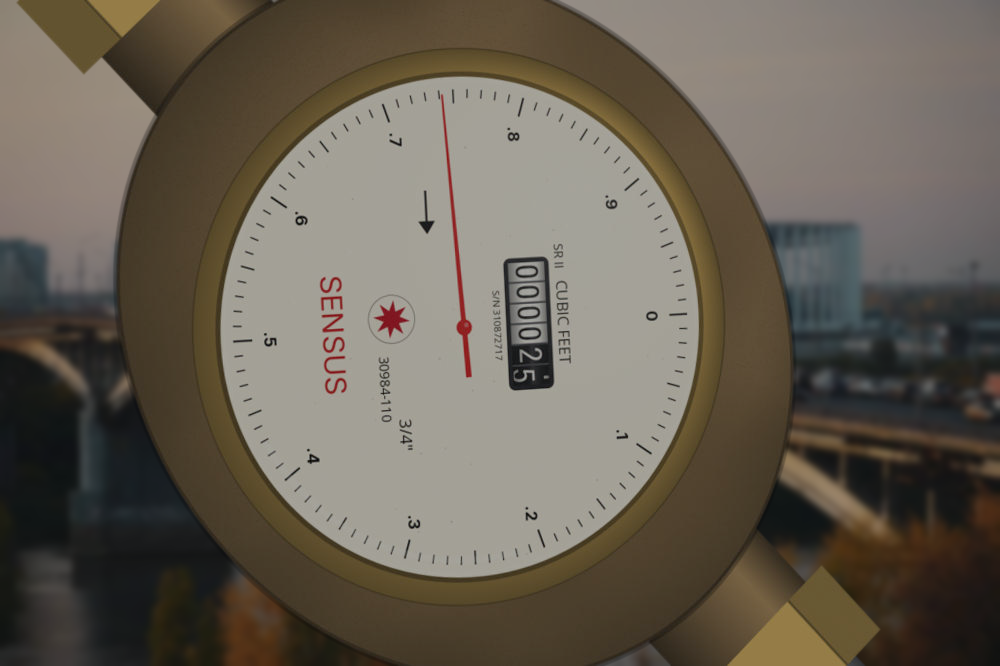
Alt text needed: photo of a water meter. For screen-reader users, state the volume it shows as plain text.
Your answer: 24.74 ft³
